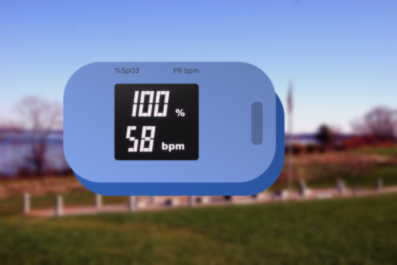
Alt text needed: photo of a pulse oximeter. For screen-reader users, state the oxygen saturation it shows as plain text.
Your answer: 100 %
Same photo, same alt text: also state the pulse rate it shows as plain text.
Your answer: 58 bpm
